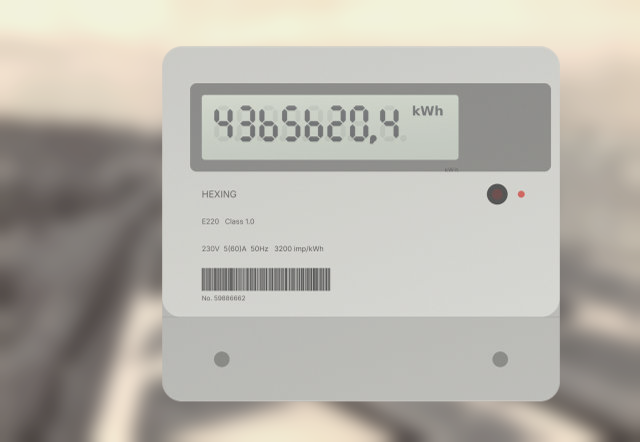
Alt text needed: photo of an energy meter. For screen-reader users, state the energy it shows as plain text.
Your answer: 4365620.4 kWh
